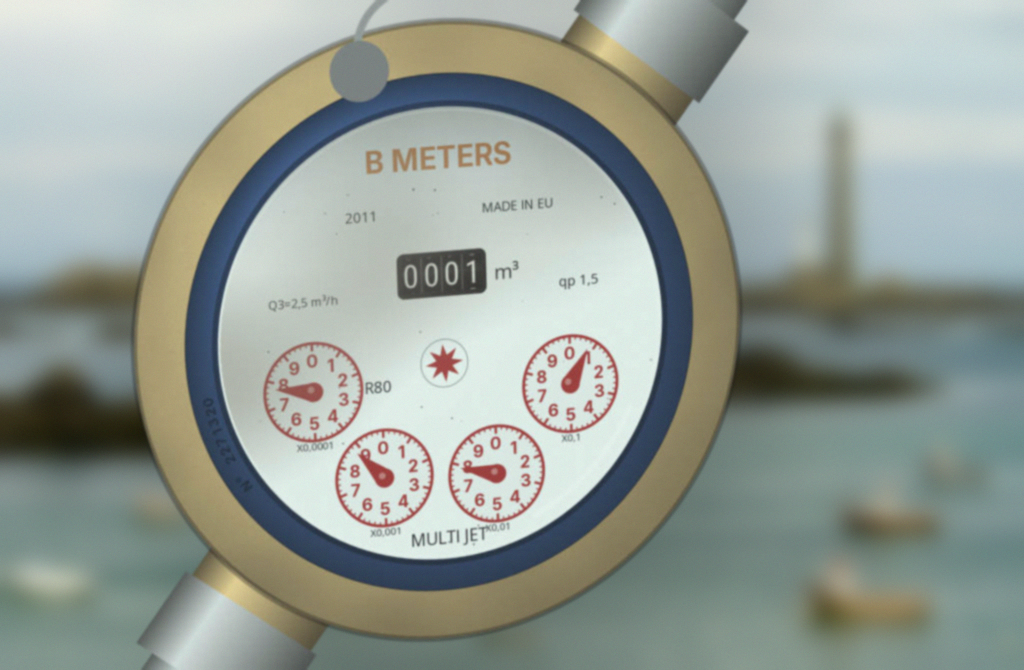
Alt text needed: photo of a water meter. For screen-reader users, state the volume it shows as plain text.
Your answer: 1.0787 m³
